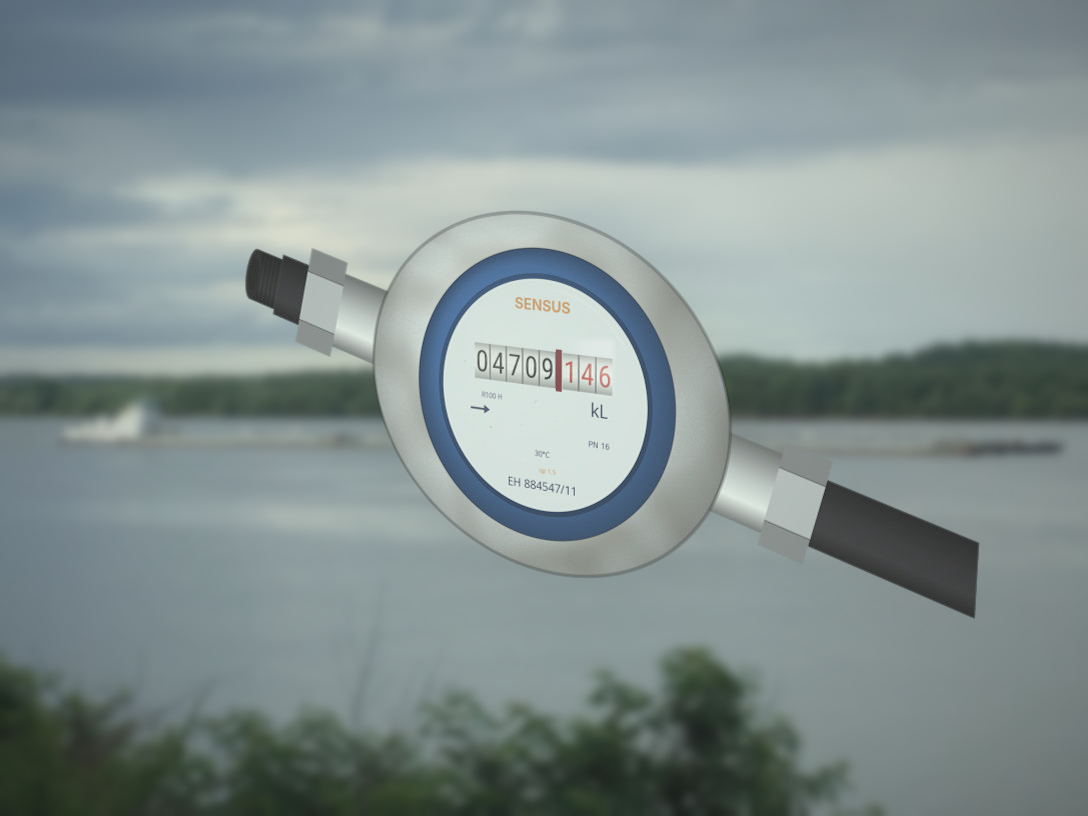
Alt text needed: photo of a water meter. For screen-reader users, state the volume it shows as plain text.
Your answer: 4709.146 kL
